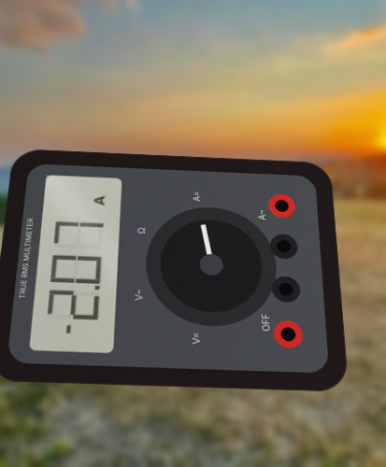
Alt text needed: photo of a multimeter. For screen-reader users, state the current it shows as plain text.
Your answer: -2.07 A
